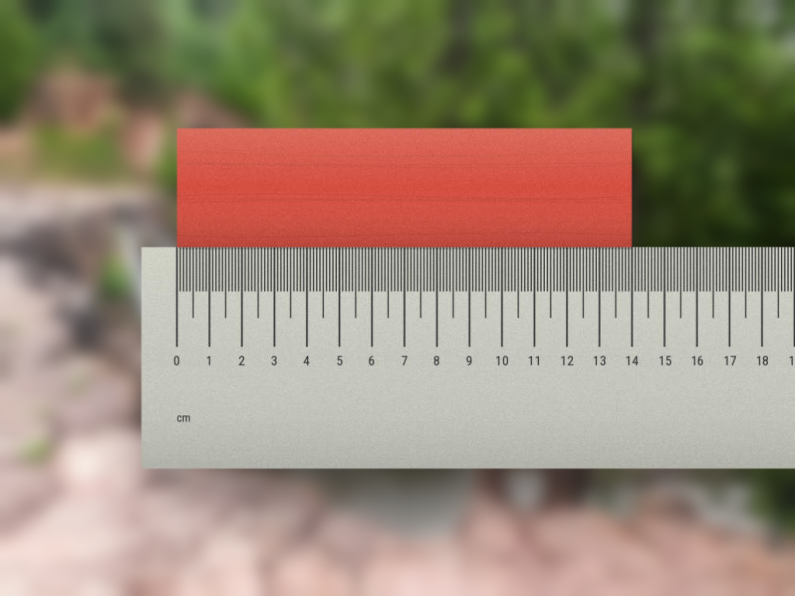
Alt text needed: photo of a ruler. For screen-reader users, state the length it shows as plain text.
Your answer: 14 cm
